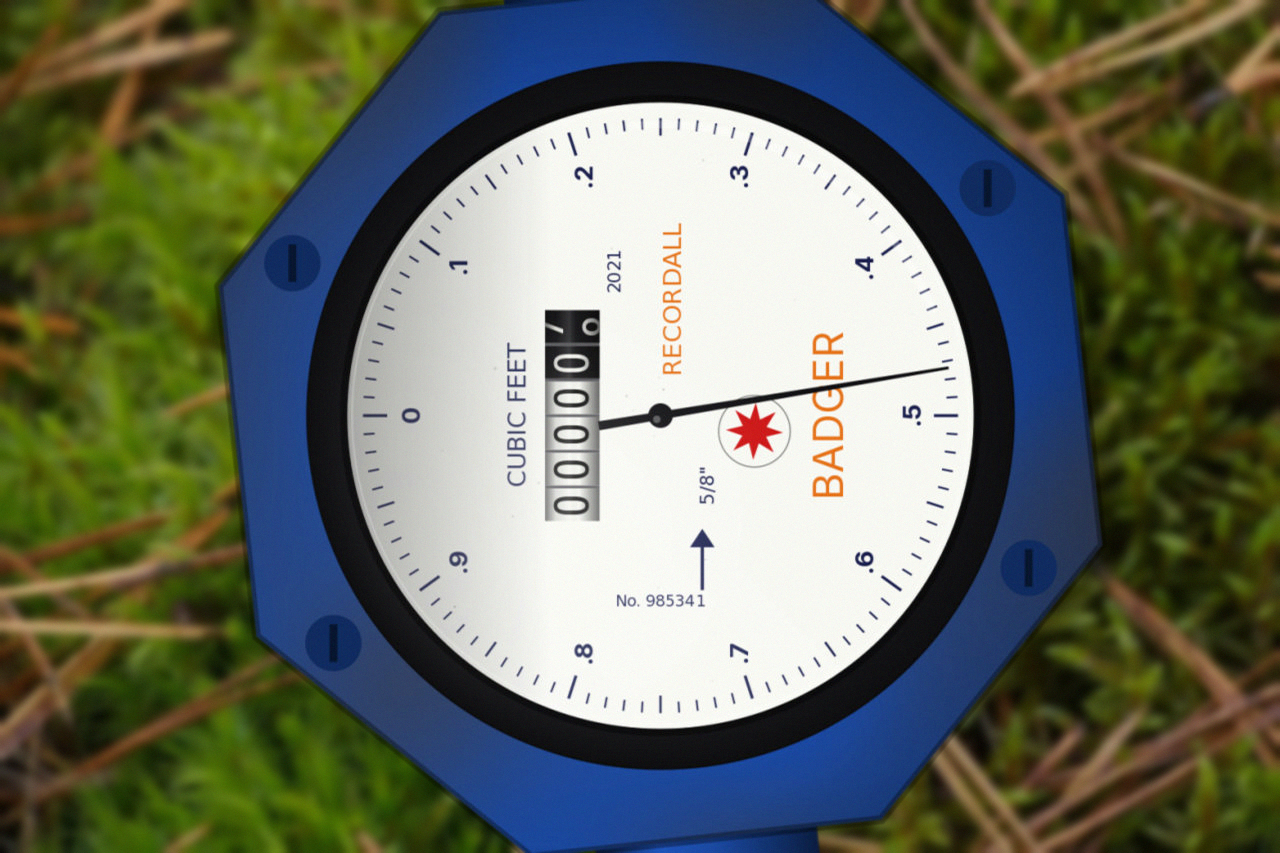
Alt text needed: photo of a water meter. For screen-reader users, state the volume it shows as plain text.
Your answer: 7.47 ft³
